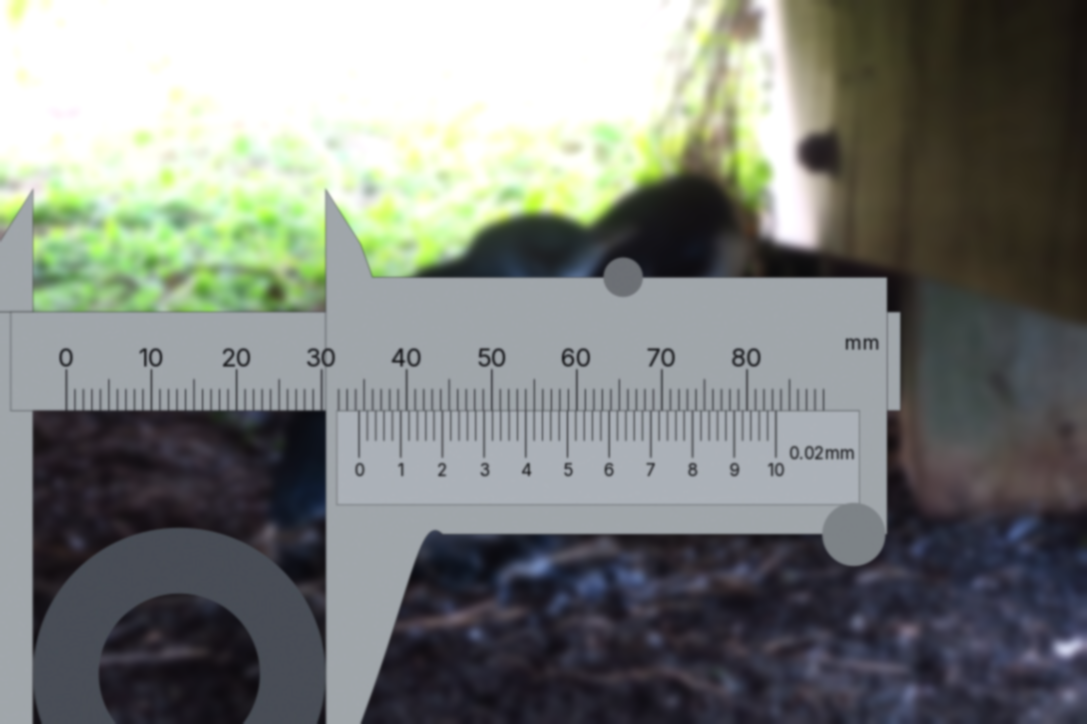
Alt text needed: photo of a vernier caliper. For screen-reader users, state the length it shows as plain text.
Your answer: 34.4 mm
